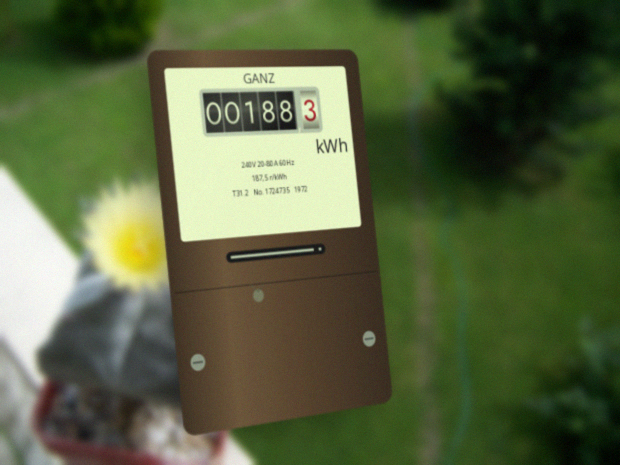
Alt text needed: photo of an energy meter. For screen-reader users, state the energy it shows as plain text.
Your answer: 188.3 kWh
